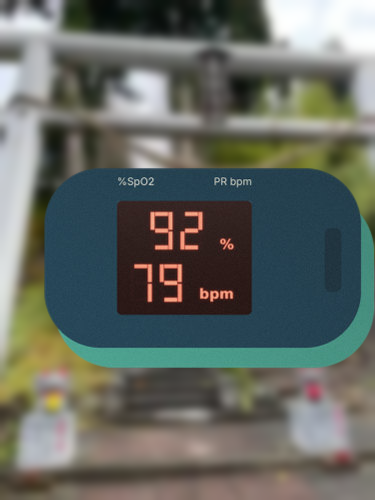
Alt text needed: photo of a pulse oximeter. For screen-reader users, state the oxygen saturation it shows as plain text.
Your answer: 92 %
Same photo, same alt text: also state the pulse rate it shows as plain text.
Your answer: 79 bpm
